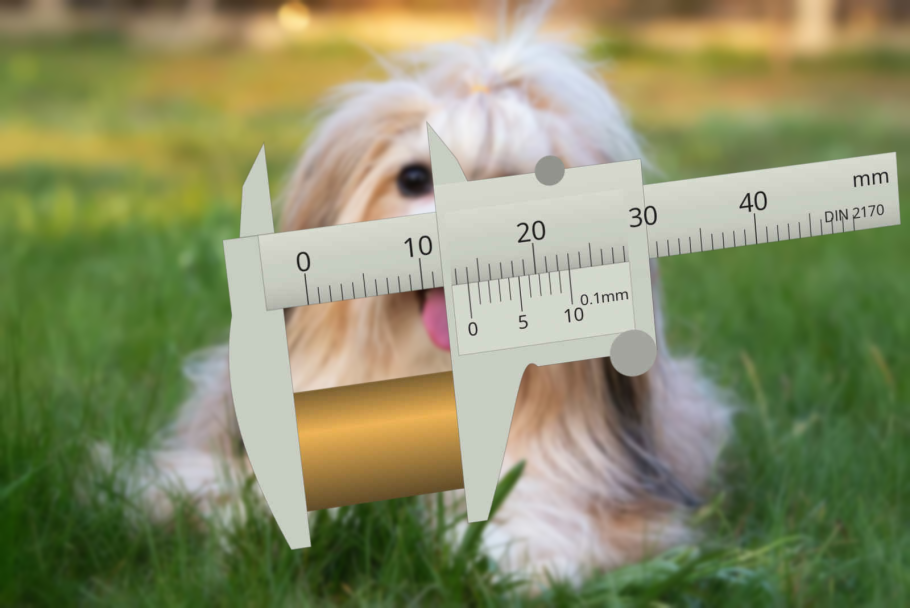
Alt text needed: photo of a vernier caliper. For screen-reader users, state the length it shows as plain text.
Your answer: 14.0 mm
